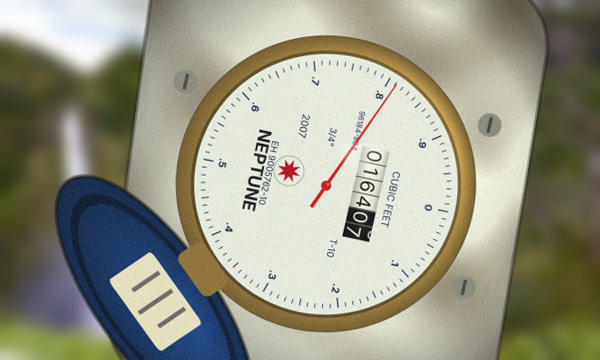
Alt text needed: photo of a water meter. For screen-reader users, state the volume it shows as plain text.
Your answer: 16406.81 ft³
